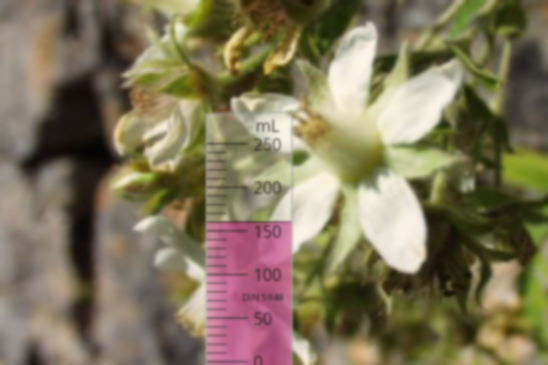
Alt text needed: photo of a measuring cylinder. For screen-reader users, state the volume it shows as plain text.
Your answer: 160 mL
